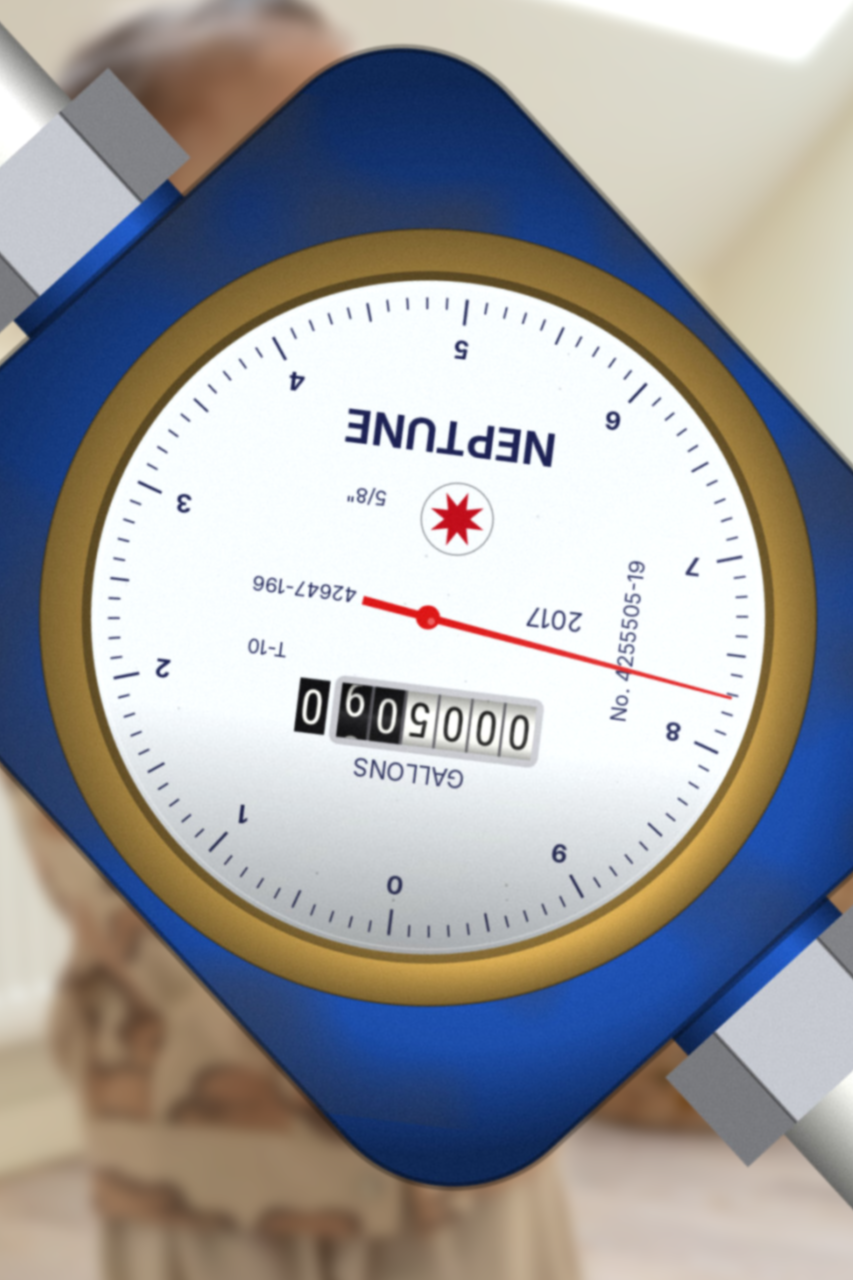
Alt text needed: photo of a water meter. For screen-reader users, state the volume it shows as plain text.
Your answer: 5087.7 gal
